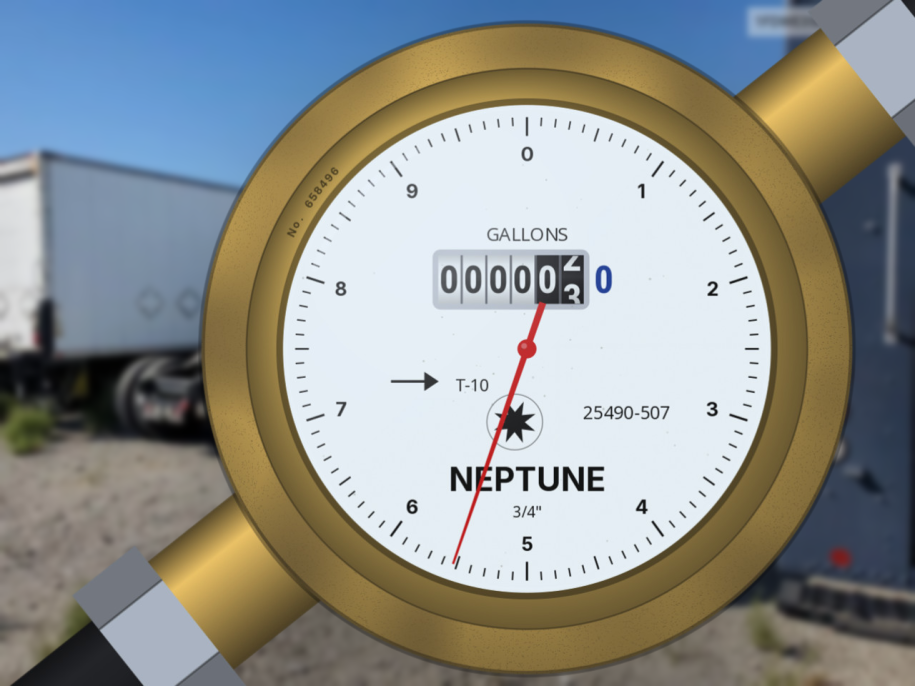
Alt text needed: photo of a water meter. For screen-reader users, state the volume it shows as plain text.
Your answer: 25.5 gal
